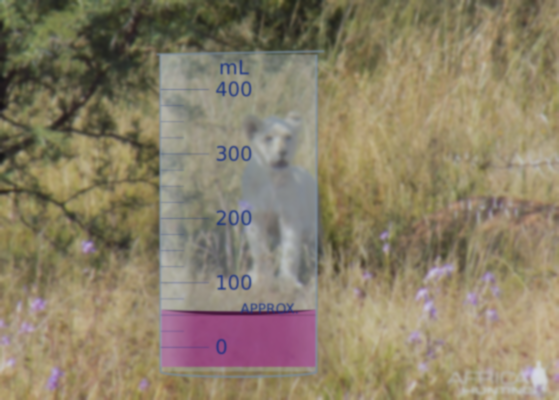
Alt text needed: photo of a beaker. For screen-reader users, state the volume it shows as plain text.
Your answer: 50 mL
